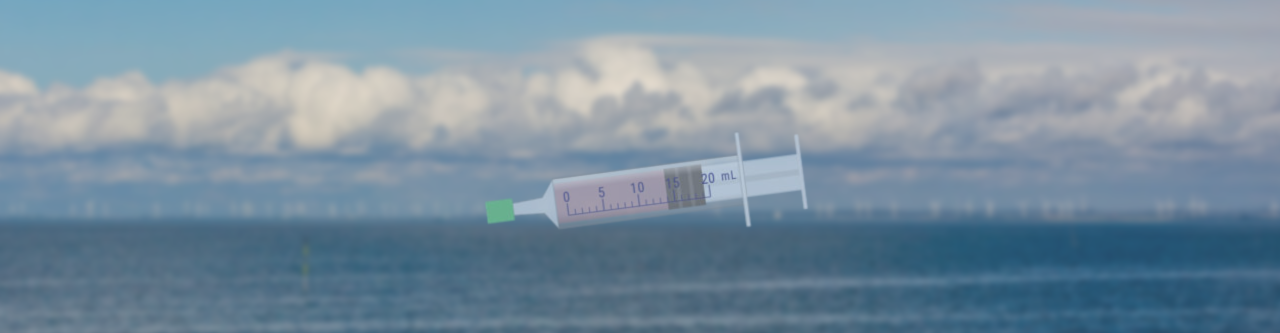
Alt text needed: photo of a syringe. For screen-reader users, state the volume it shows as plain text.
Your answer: 14 mL
